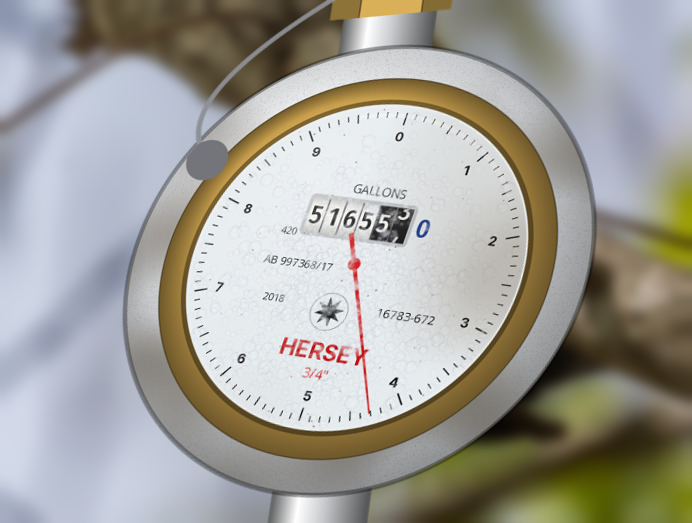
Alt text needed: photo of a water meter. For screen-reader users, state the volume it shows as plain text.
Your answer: 5165534.3 gal
